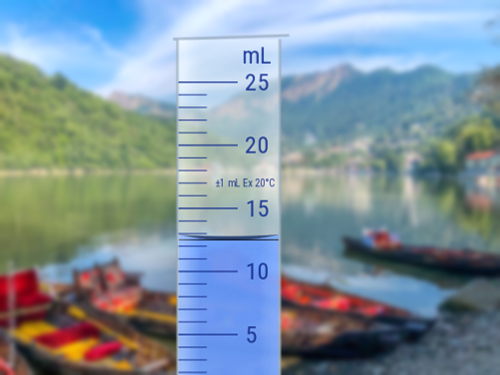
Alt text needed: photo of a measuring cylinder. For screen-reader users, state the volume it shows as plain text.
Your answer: 12.5 mL
